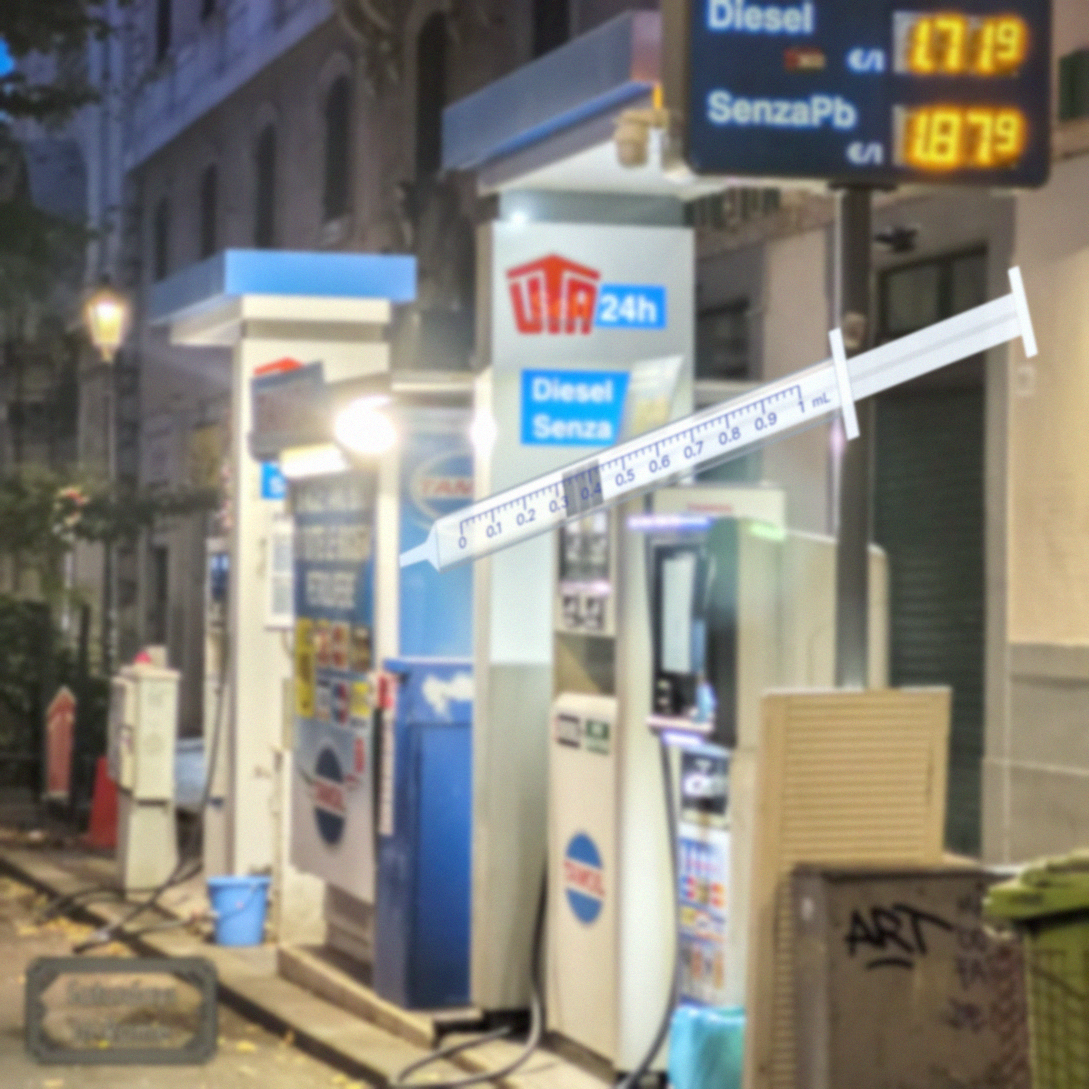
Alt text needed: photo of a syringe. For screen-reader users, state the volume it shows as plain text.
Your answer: 0.32 mL
